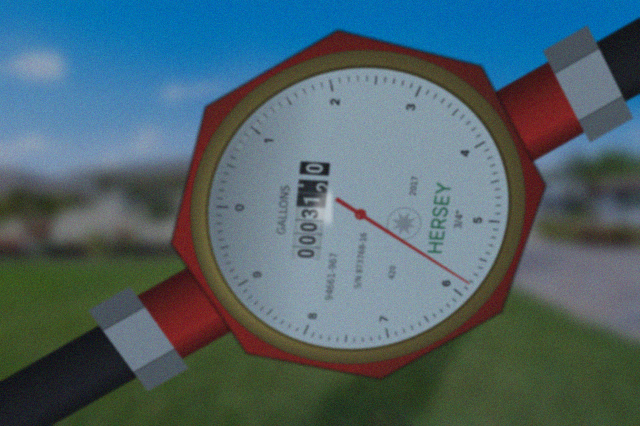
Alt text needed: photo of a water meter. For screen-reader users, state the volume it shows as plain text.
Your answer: 3115.8 gal
